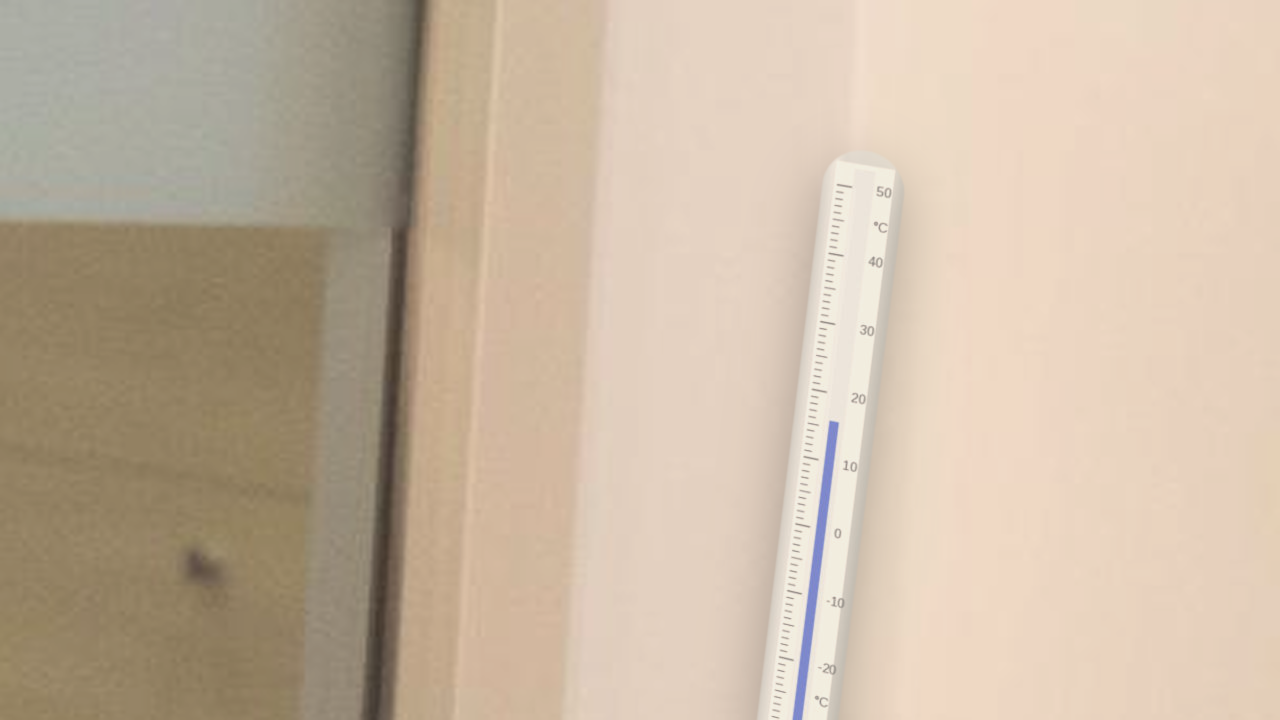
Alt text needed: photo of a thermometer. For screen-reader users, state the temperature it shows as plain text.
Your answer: 16 °C
